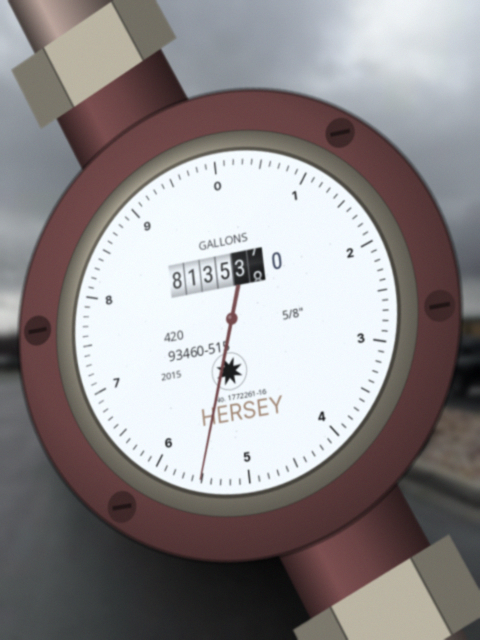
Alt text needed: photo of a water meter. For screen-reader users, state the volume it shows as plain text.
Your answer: 8135375.5 gal
